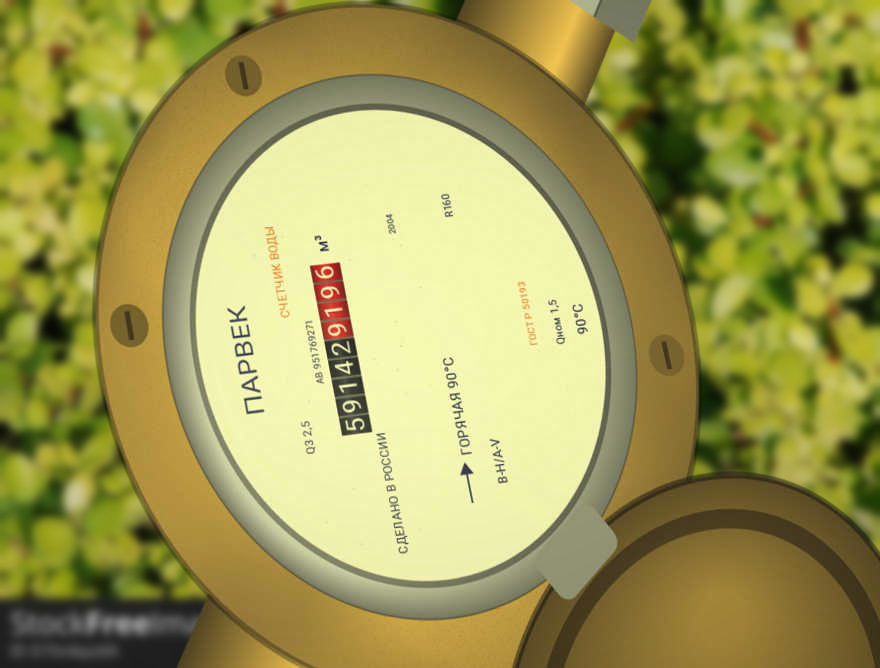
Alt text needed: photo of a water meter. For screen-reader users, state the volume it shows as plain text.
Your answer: 59142.9196 m³
